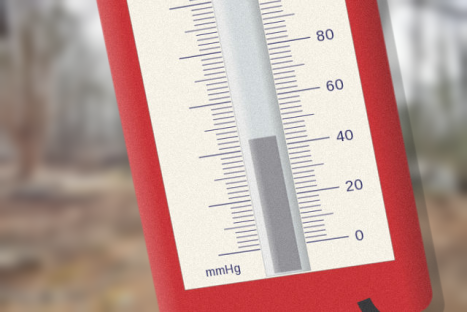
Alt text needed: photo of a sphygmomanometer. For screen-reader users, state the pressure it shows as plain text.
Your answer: 44 mmHg
